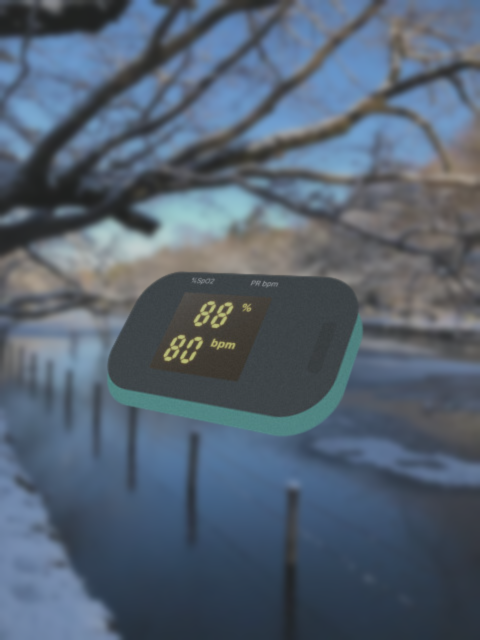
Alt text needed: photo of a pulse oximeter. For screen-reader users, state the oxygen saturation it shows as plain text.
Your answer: 88 %
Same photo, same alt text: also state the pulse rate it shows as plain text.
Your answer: 80 bpm
